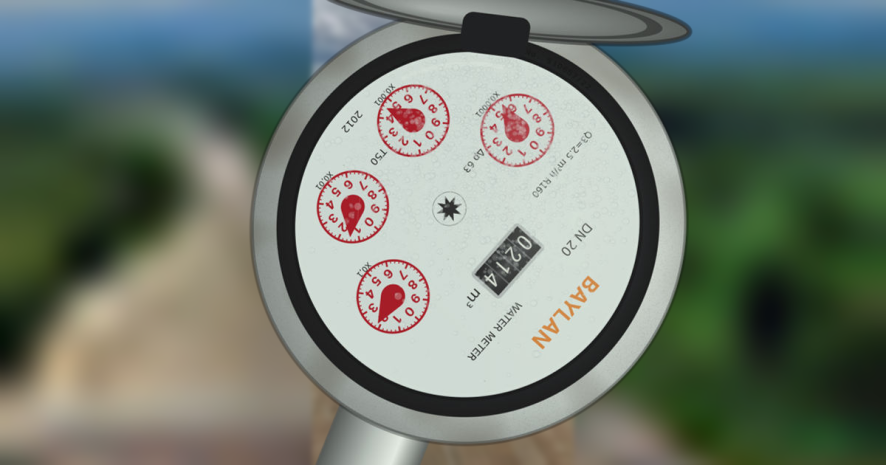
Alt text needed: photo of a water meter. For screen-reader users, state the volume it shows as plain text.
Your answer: 214.2145 m³
